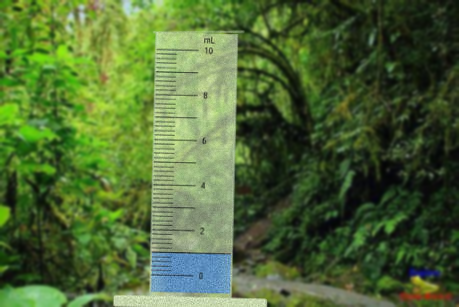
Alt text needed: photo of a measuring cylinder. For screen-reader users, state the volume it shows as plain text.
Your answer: 1 mL
